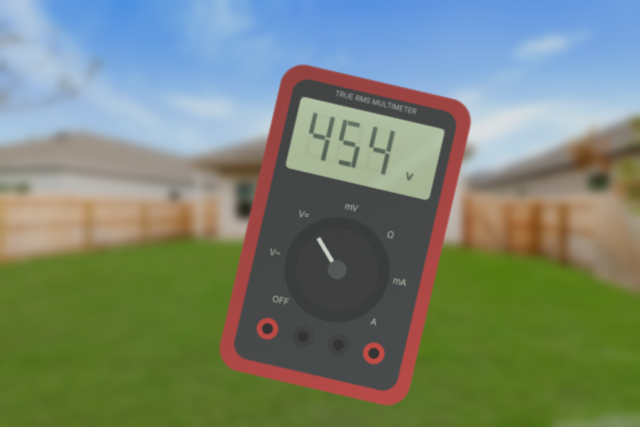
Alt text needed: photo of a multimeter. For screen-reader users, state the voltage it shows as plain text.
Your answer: 454 V
